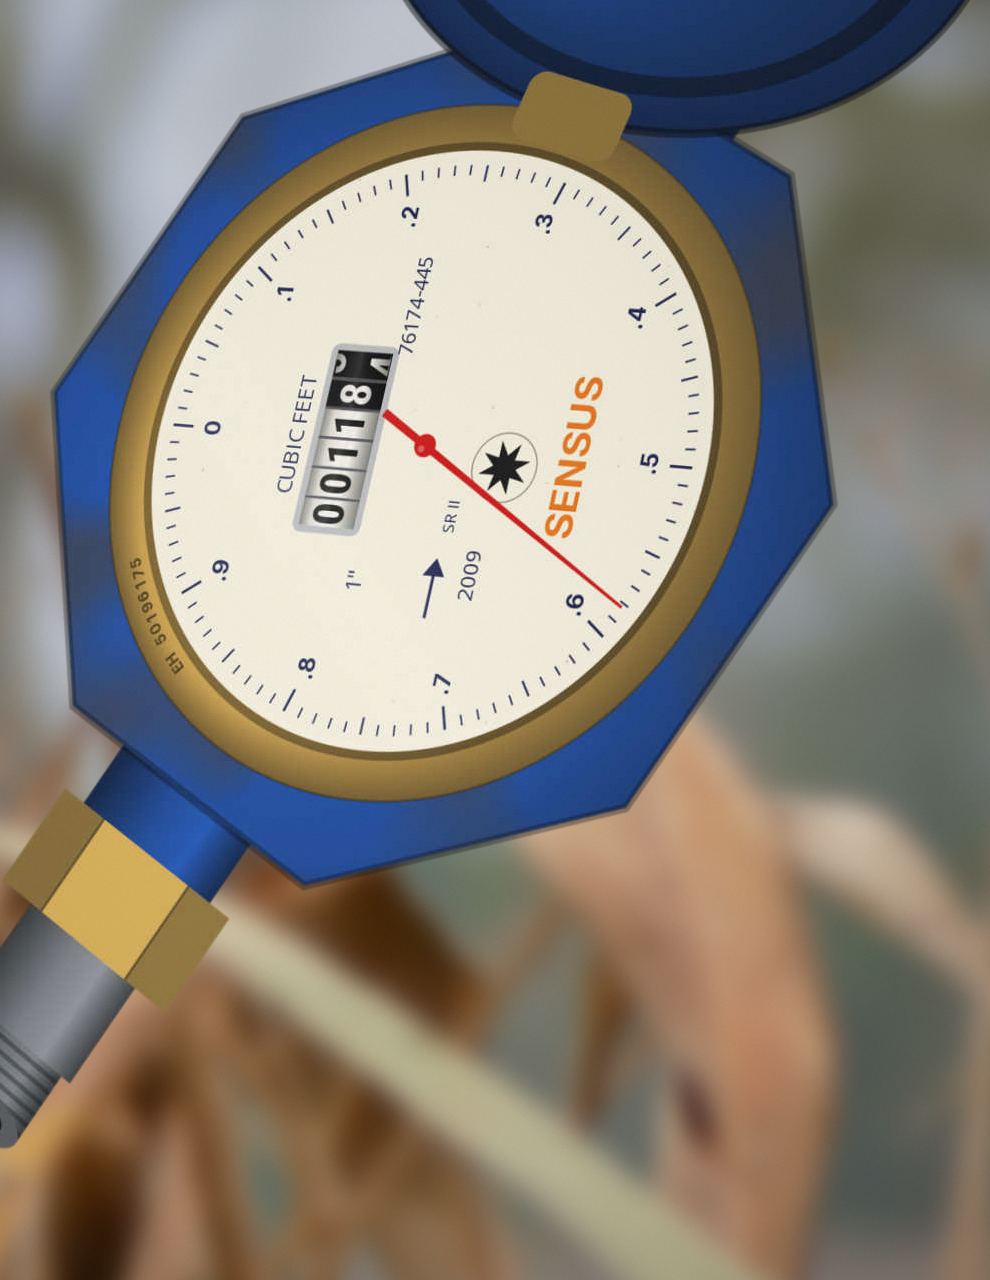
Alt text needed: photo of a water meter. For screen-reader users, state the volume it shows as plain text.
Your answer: 1183.58 ft³
